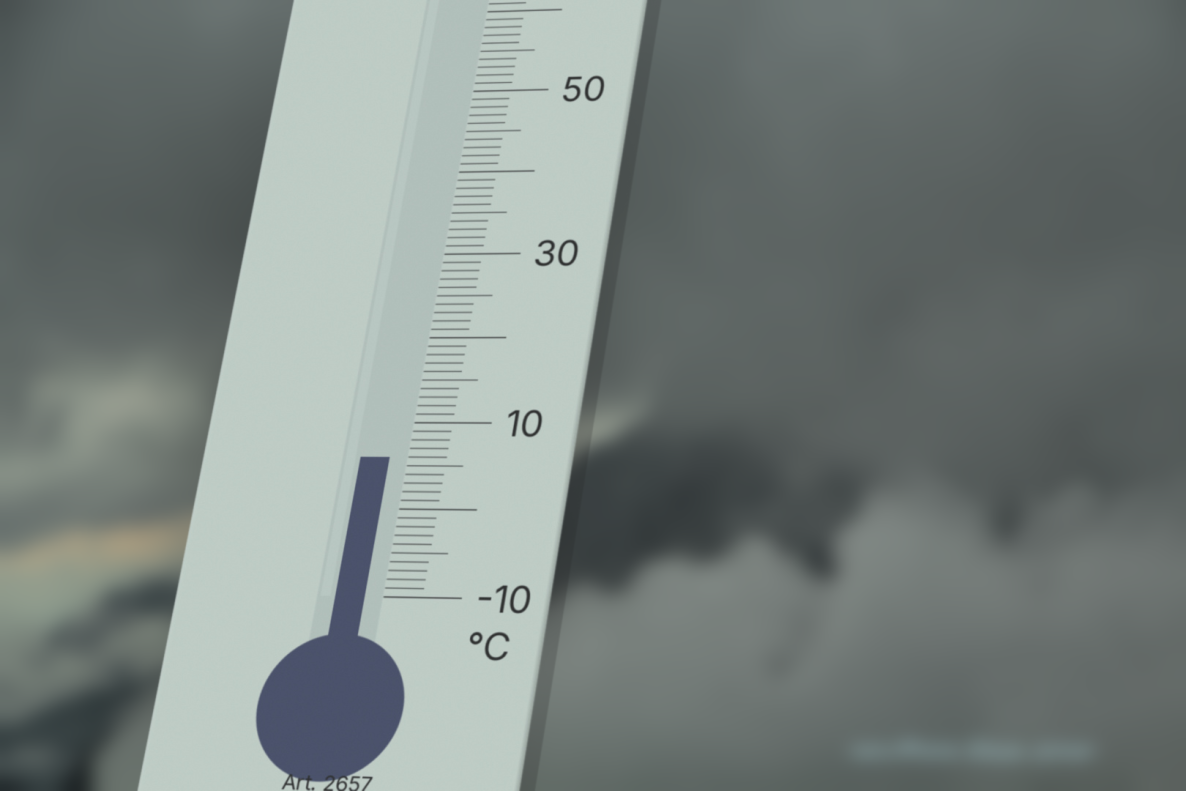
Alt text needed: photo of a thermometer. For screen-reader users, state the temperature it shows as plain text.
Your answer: 6 °C
